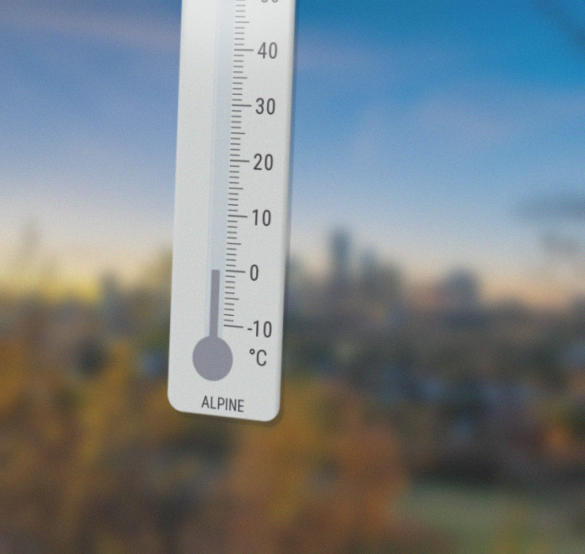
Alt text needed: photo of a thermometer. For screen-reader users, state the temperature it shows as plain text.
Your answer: 0 °C
